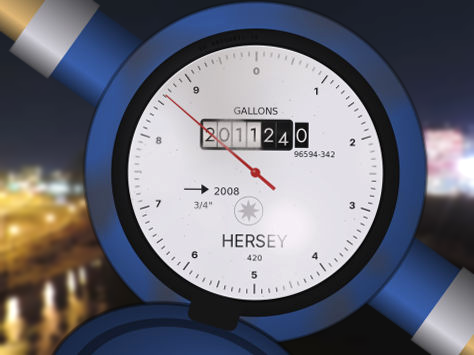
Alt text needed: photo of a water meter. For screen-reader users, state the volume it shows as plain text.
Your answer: 2011238.6 gal
